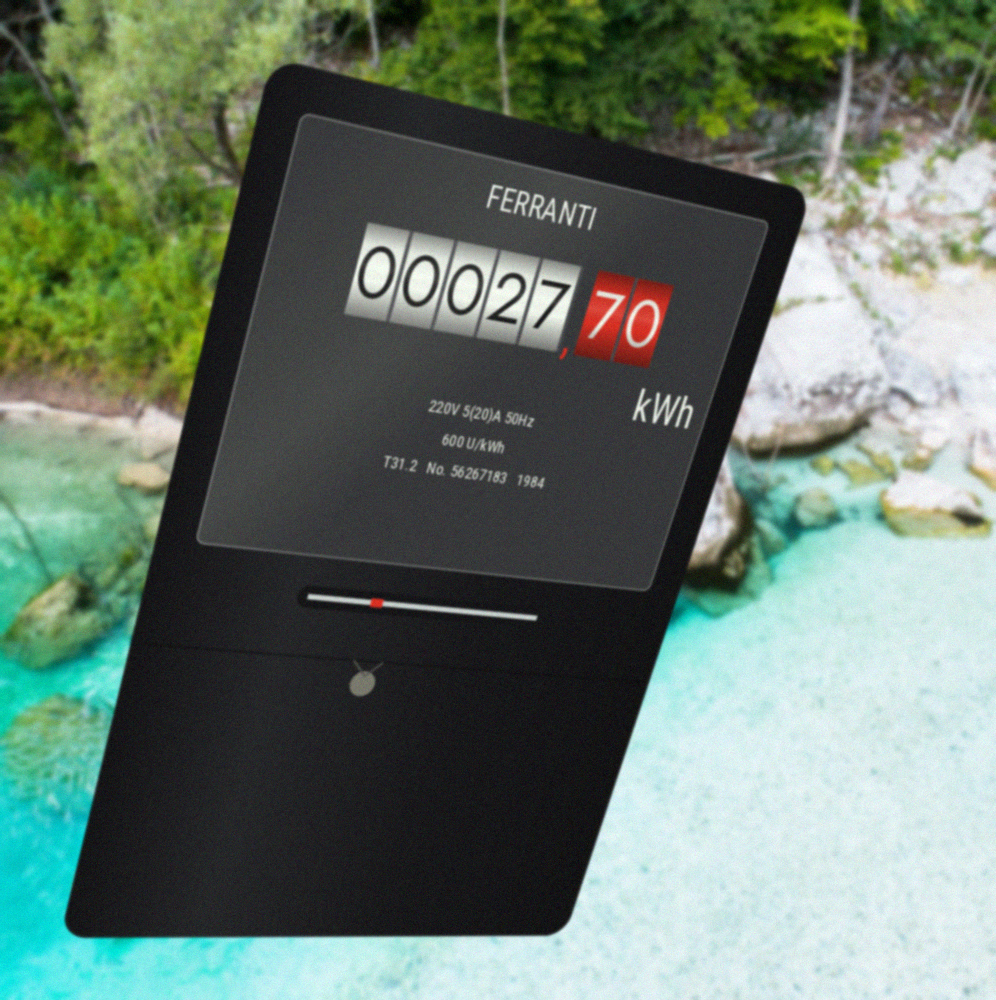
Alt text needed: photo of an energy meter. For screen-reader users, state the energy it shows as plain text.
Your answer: 27.70 kWh
